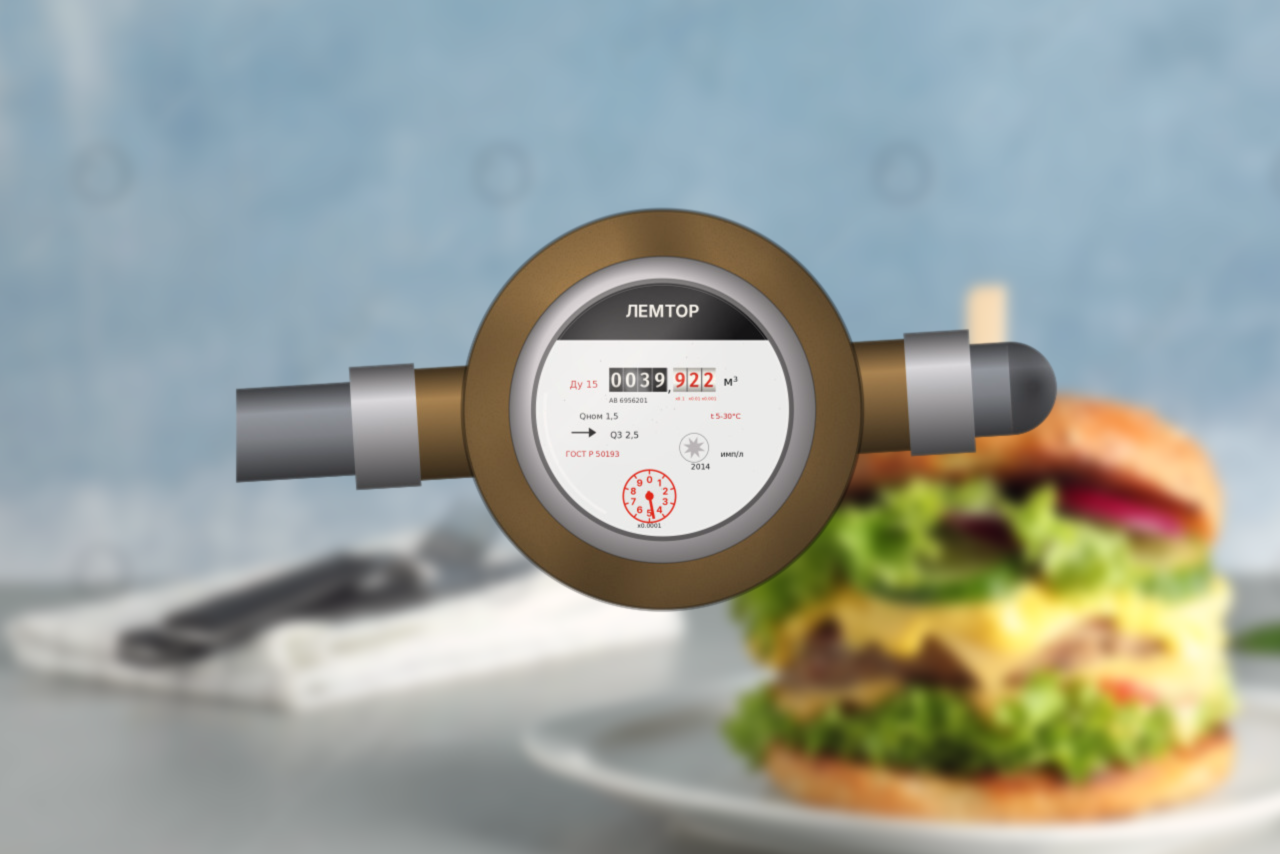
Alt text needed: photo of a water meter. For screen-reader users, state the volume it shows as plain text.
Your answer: 39.9224 m³
